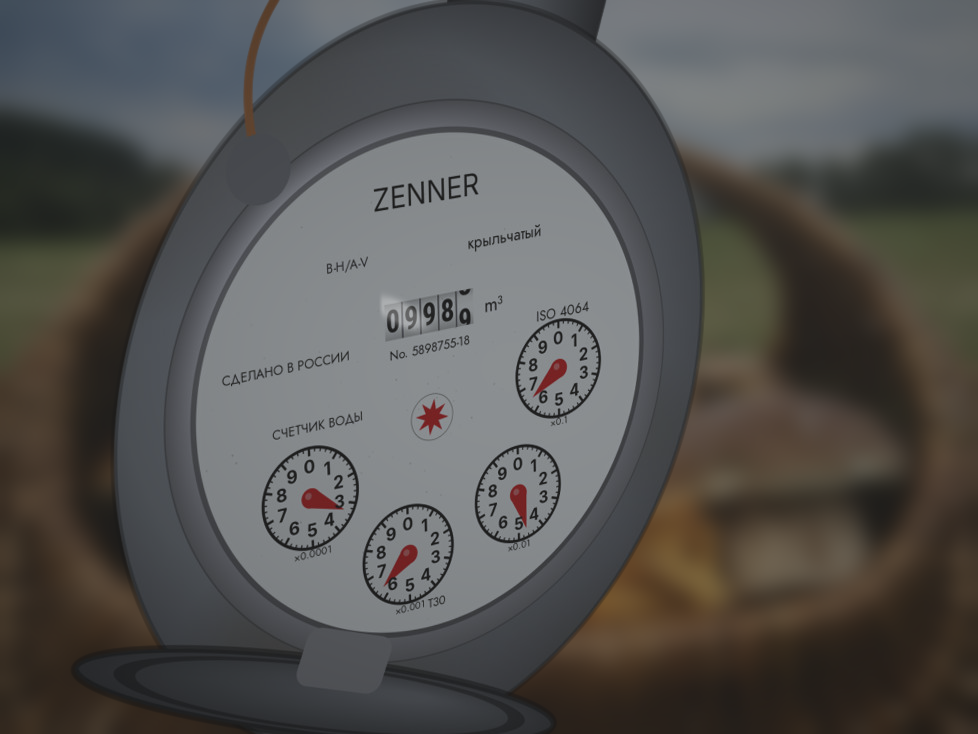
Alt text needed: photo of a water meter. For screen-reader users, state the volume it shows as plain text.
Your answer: 9988.6463 m³
